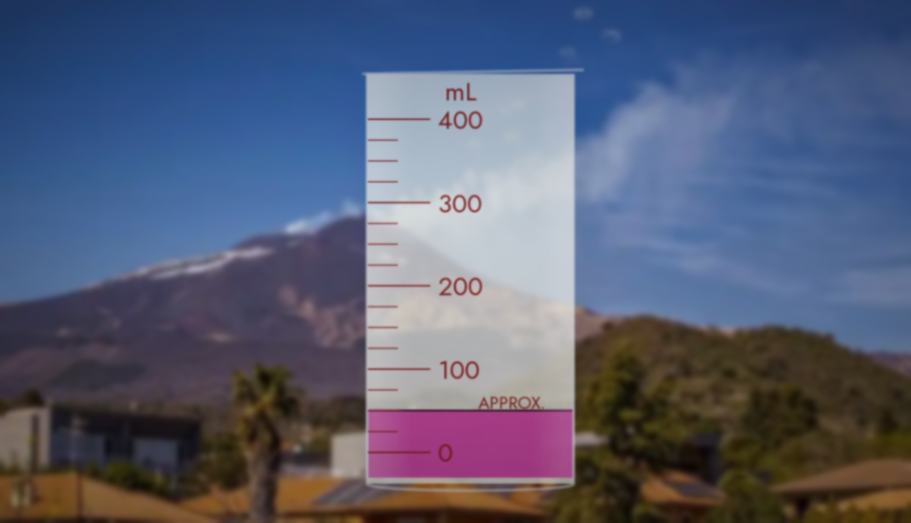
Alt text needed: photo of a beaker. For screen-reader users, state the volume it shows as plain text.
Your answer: 50 mL
